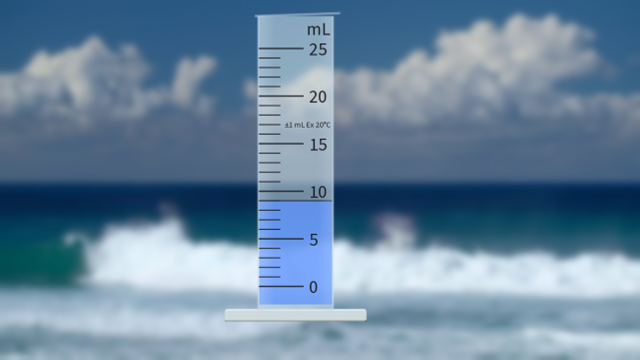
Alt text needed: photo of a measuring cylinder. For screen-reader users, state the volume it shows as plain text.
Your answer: 9 mL
